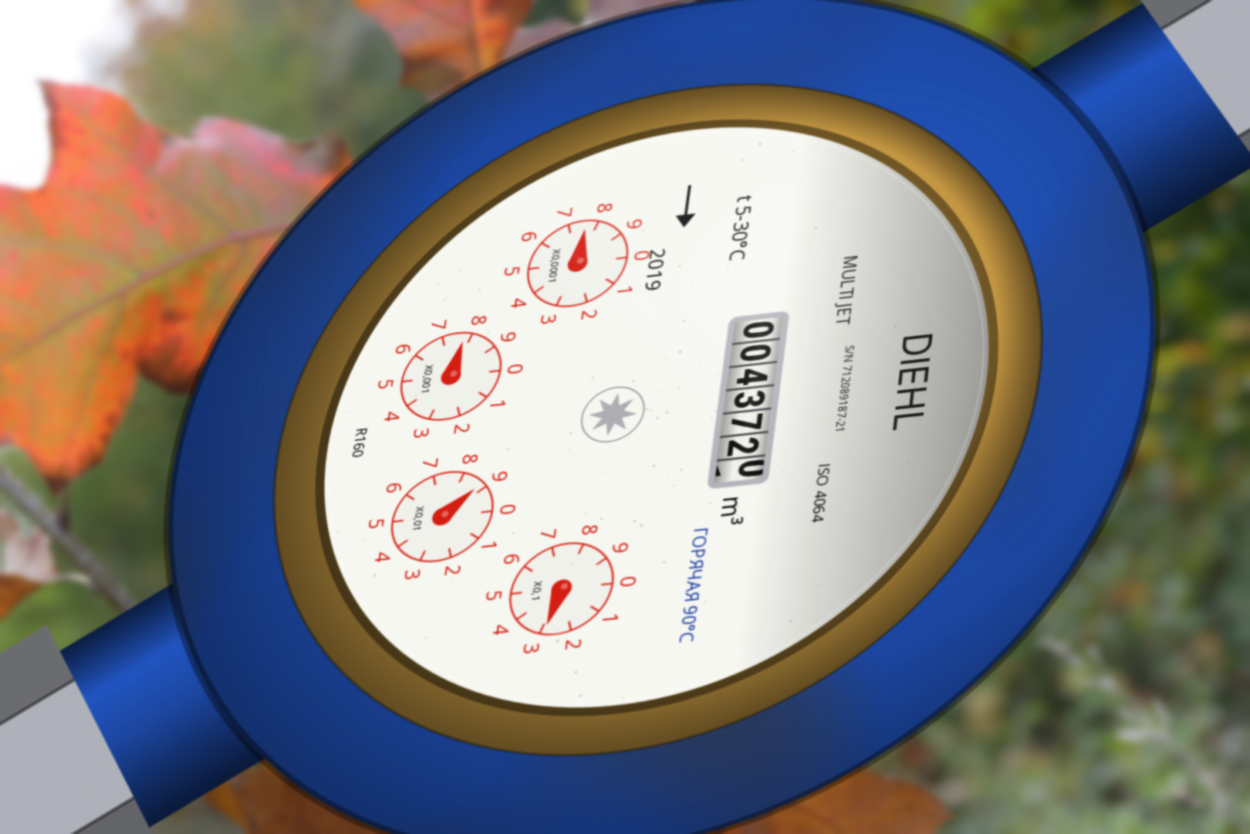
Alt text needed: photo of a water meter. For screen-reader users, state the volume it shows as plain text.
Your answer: 43720.2877 m³
